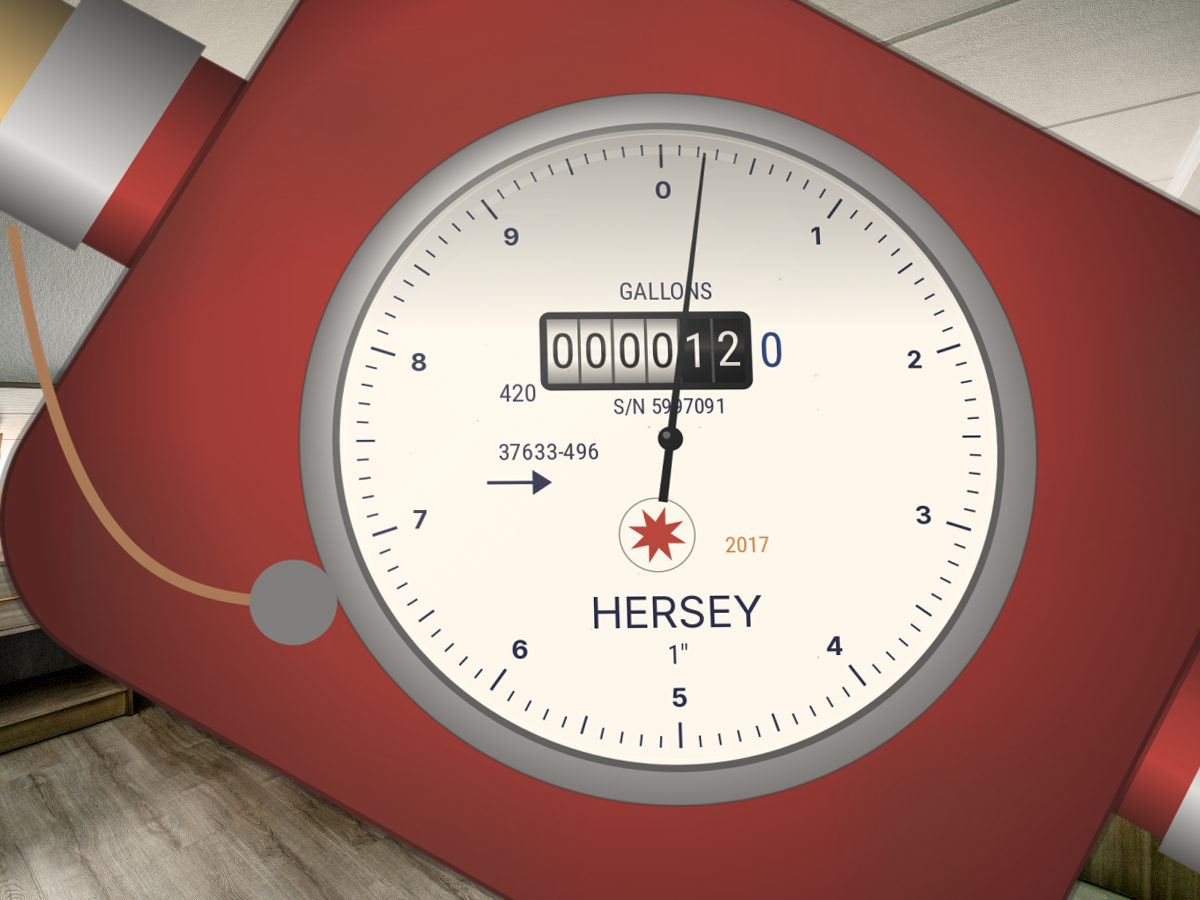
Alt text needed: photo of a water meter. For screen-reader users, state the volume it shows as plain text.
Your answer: 120.2 gal
